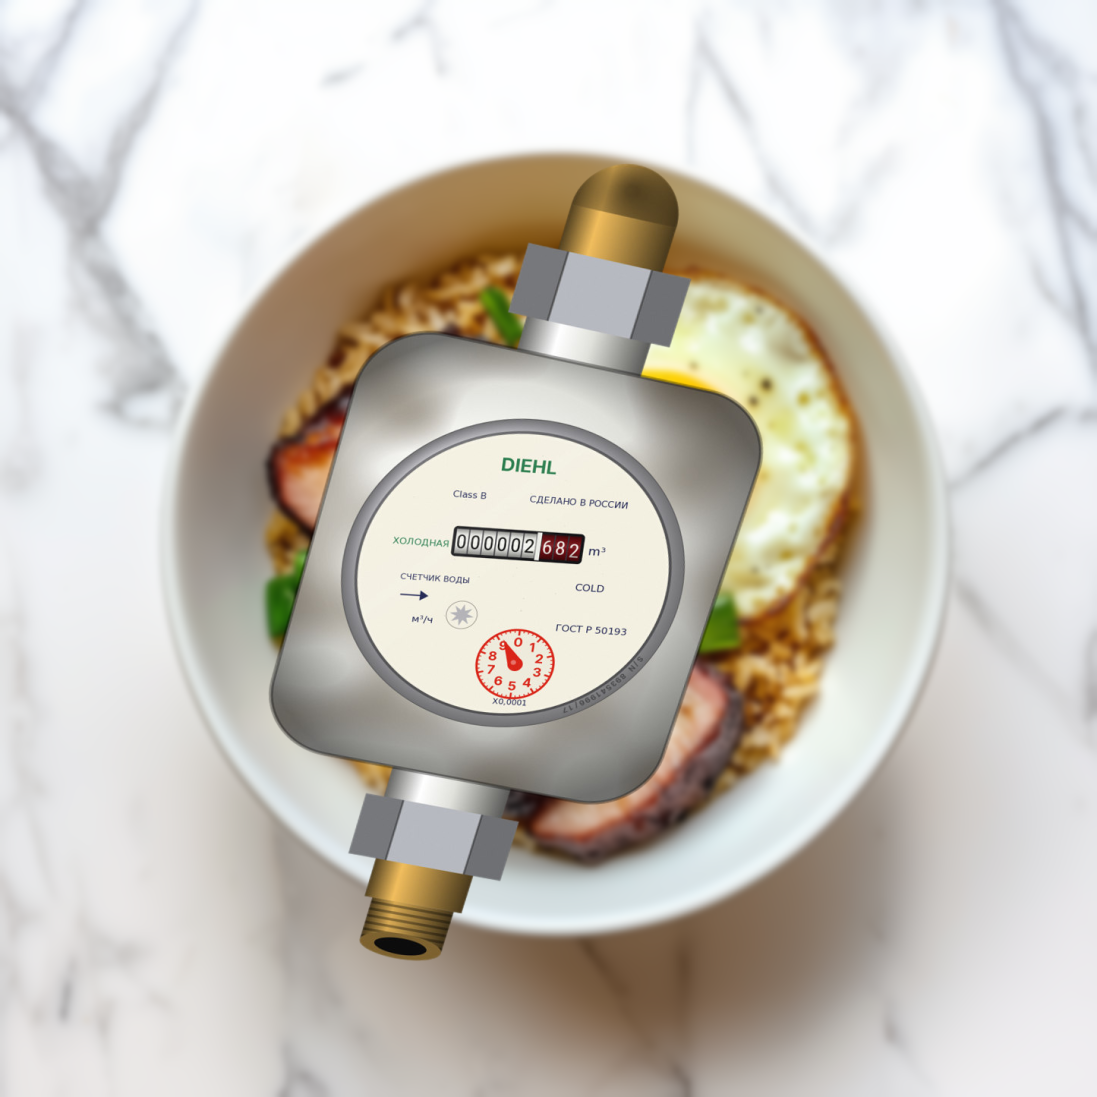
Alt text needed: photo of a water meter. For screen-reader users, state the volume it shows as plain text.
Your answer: 2.6819 m³
